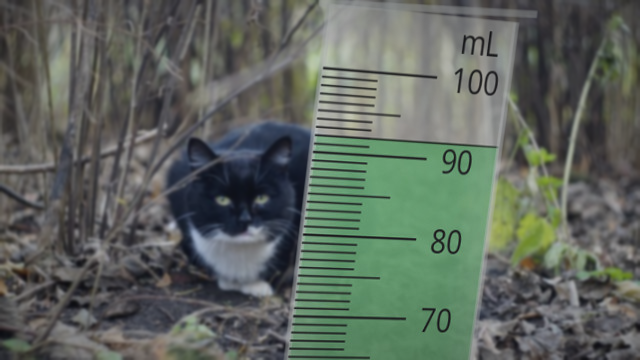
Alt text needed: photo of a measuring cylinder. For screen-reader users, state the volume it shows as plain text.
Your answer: 92 mL
